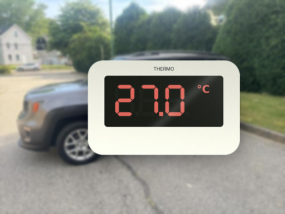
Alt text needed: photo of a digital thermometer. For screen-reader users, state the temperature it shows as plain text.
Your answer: 27.0 °C
